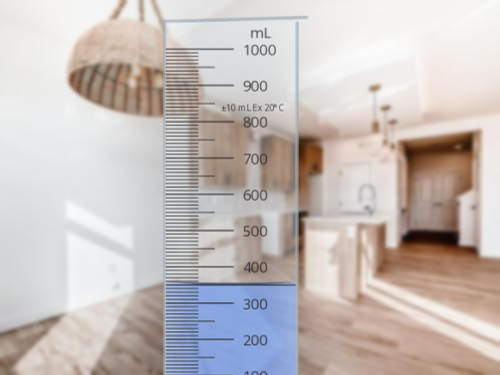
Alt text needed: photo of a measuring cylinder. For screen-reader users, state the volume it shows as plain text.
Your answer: 350 mL
